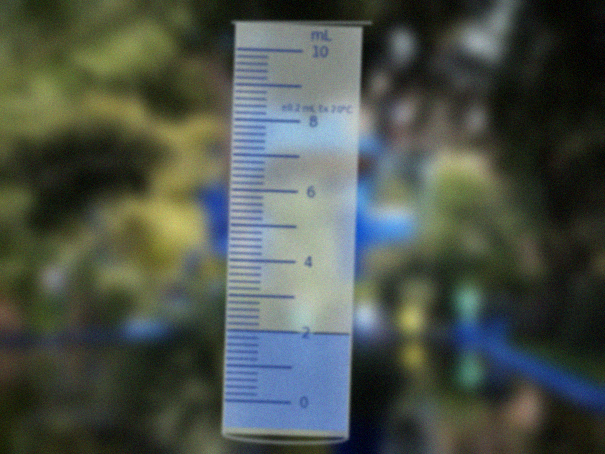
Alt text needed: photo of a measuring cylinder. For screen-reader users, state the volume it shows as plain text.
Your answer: 2 mL
